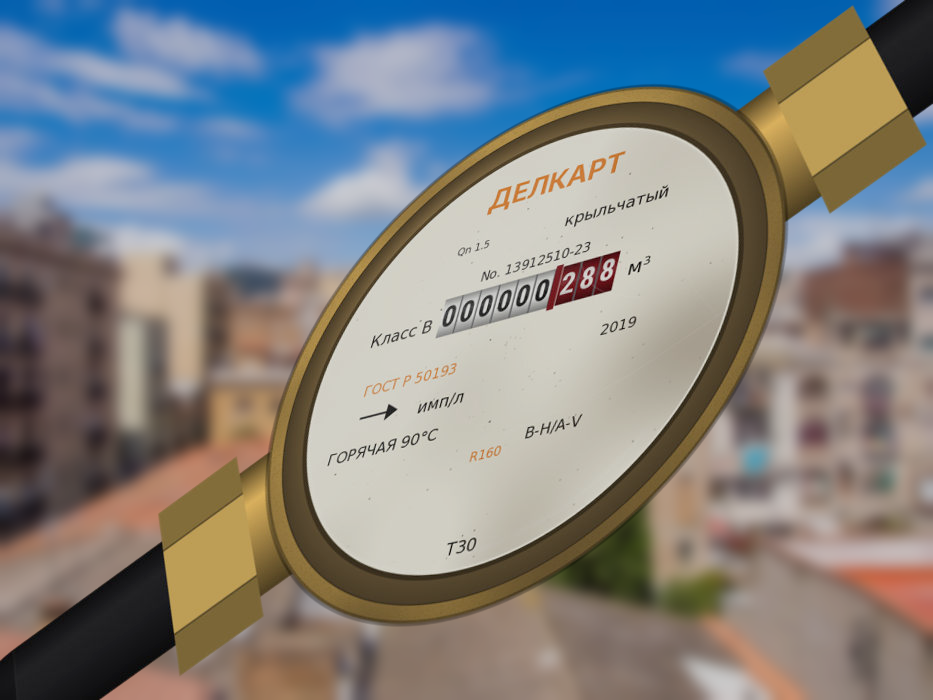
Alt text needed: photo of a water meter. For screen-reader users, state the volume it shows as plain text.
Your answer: 0.288 m³
